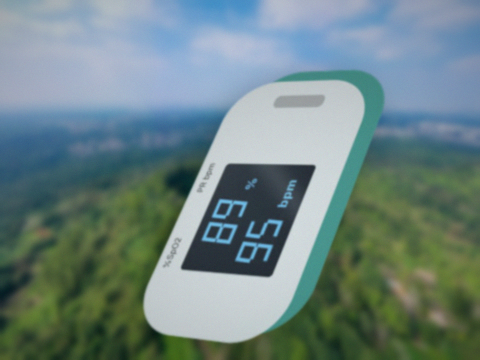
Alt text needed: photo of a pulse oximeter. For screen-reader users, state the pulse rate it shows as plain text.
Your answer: 95 bpm
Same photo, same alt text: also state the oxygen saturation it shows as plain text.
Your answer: 89 %
